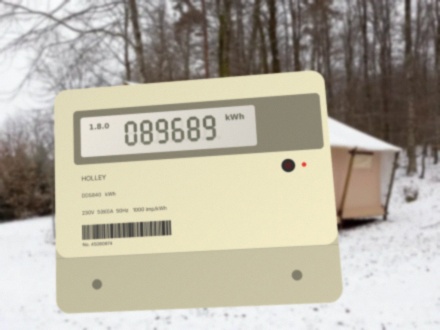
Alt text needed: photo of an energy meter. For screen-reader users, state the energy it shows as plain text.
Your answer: 89689 kWh
